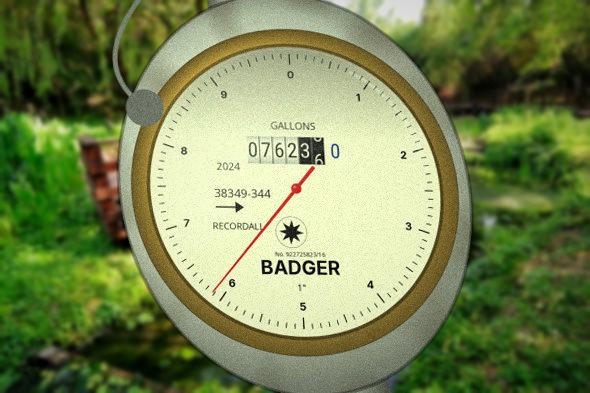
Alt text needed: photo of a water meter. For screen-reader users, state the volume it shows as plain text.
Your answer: 762356.1 gal
